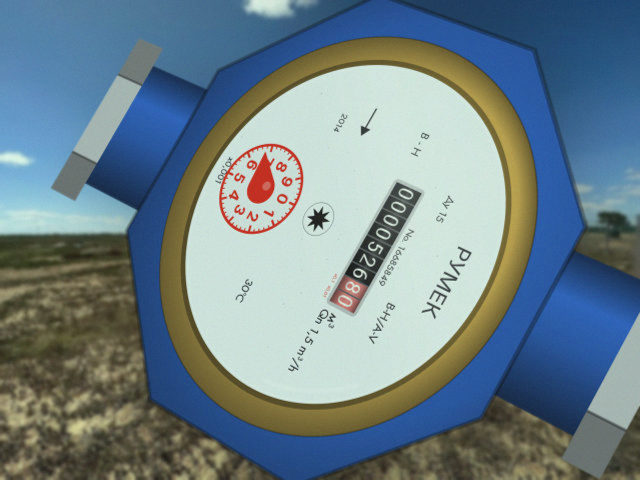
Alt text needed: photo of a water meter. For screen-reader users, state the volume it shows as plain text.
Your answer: 526.806 m³
